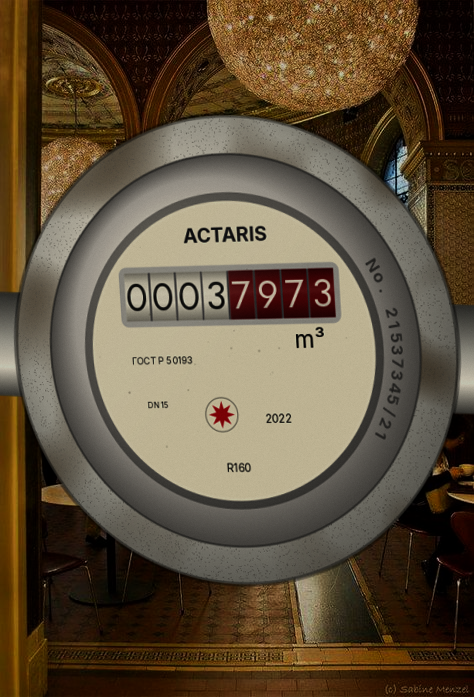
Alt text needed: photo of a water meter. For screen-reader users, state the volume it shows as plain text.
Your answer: 3.7973 m³
